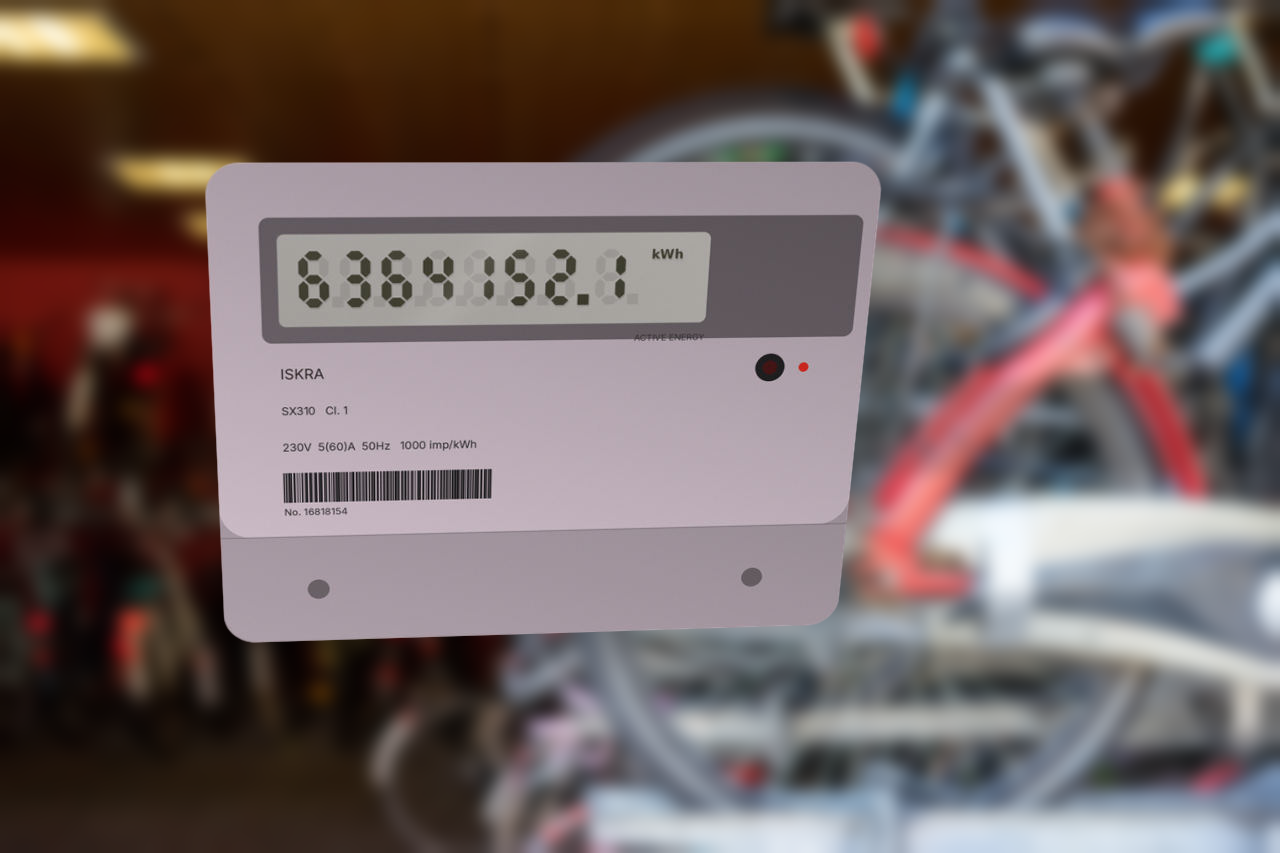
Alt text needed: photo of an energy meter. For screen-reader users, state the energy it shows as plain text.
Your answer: 6364152.1 kWh
